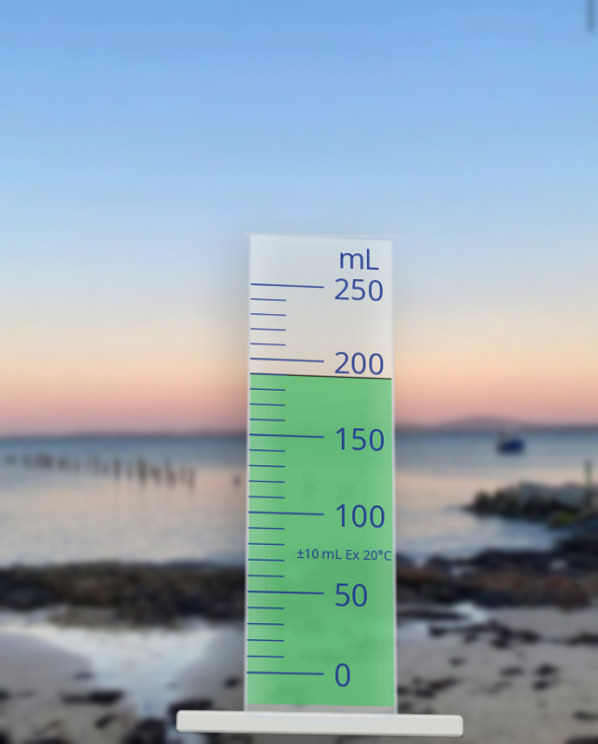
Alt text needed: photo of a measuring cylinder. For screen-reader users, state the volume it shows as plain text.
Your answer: 190 mL
